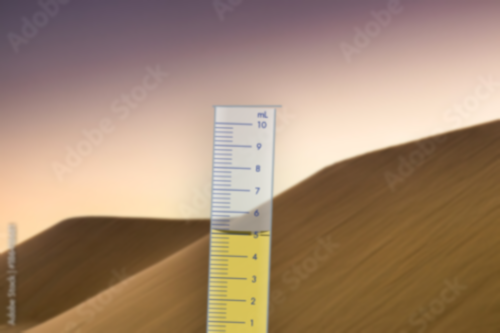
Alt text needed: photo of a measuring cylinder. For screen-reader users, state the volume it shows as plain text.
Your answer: 5 mL
